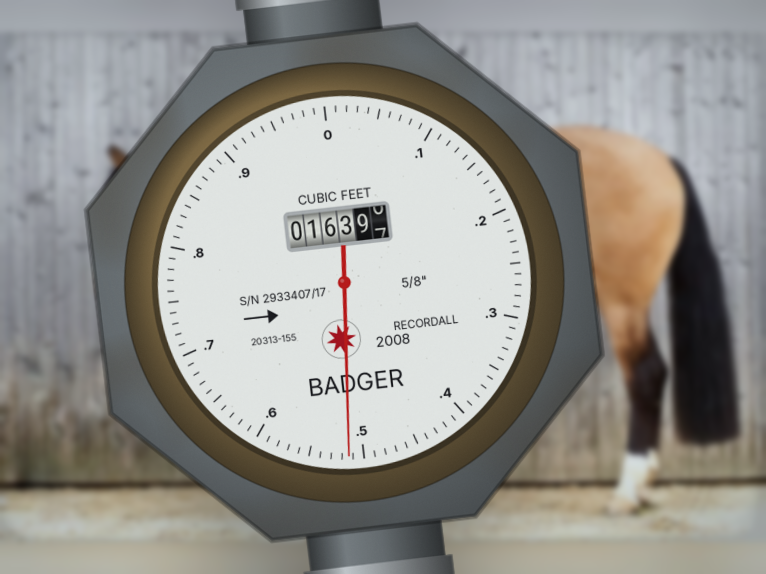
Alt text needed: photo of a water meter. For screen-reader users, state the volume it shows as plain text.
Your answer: 16396.51 ft³
